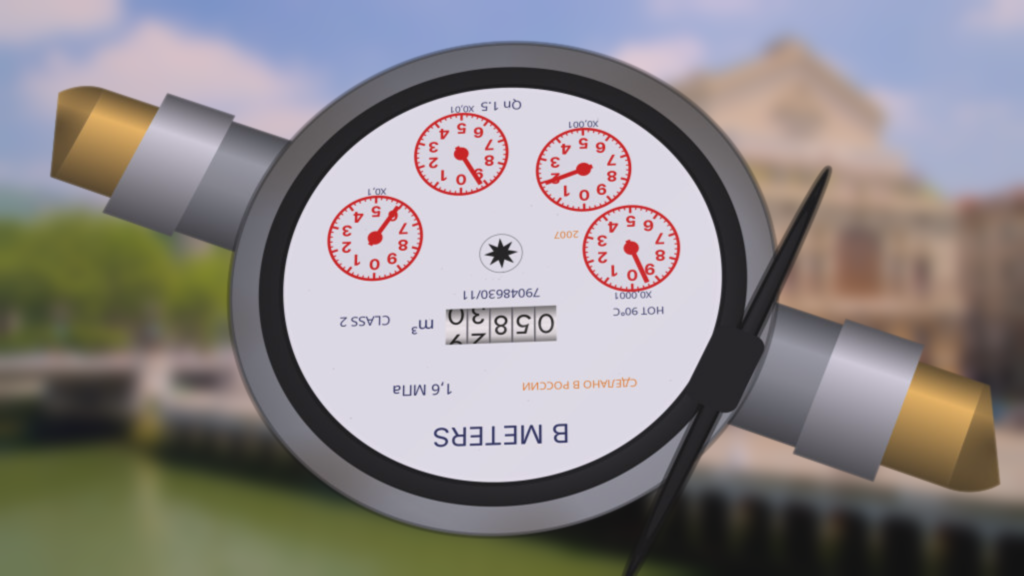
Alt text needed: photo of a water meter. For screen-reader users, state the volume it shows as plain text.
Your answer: 5829.5919 m³
